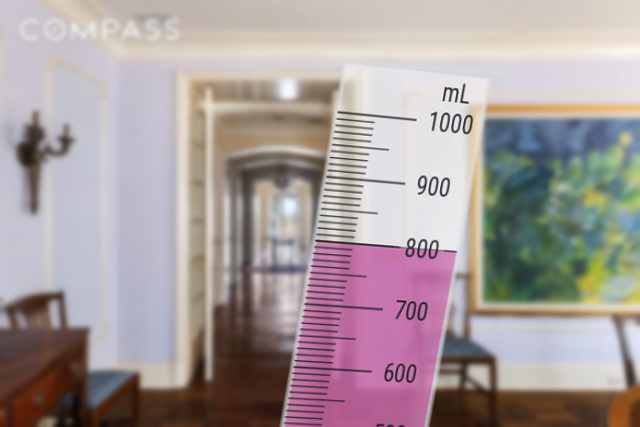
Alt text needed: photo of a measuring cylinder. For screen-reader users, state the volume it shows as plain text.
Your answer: 800 mL
